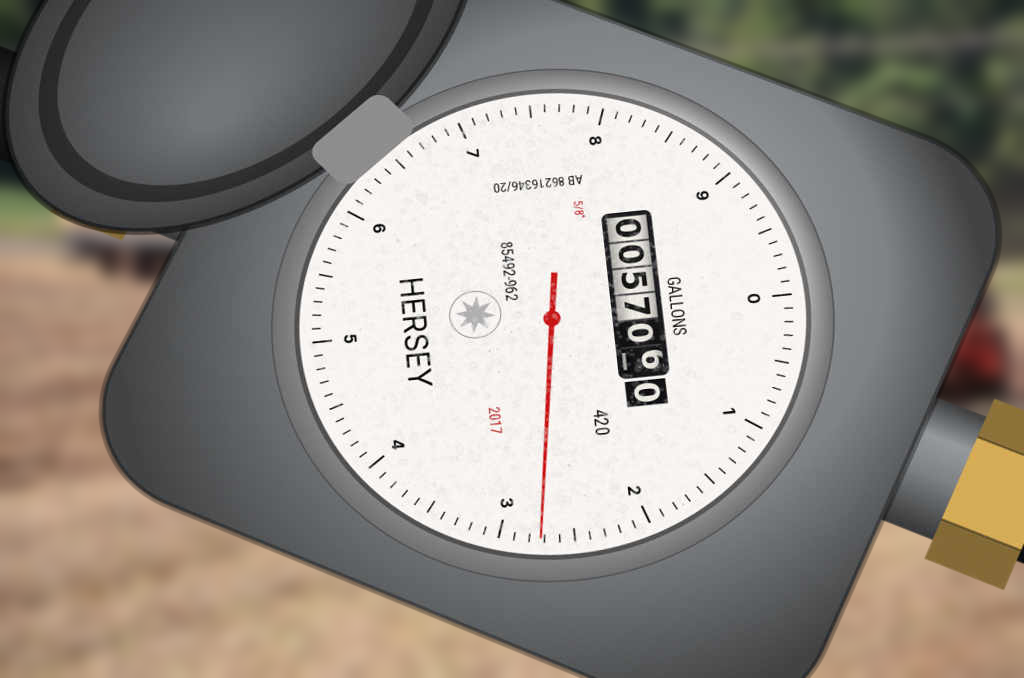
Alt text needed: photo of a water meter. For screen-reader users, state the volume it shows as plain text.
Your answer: 57062.7 gal
